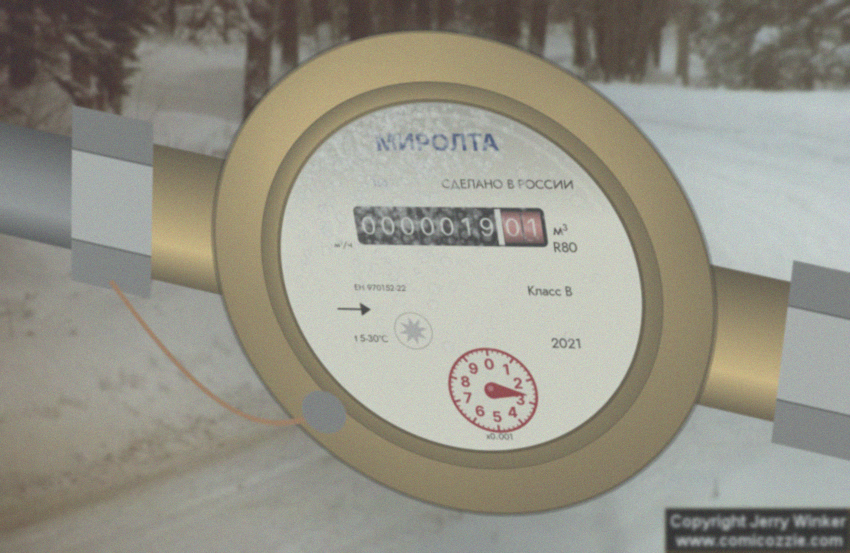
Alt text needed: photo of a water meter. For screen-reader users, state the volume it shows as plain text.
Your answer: 19.012 m³
